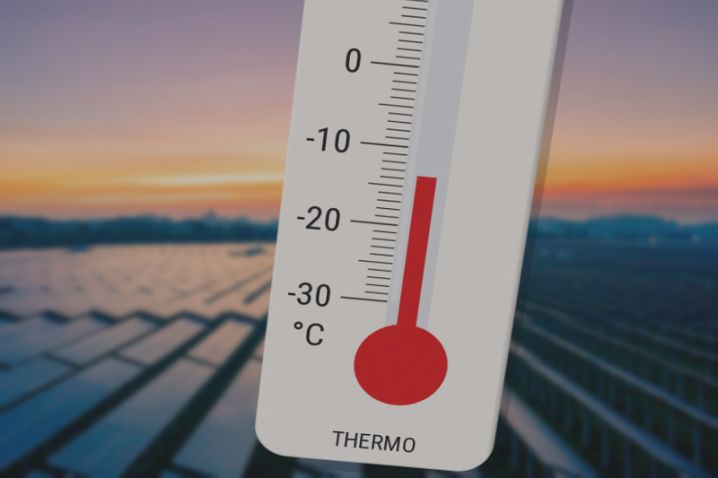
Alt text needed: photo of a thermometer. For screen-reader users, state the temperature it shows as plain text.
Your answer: -13.5 °C
